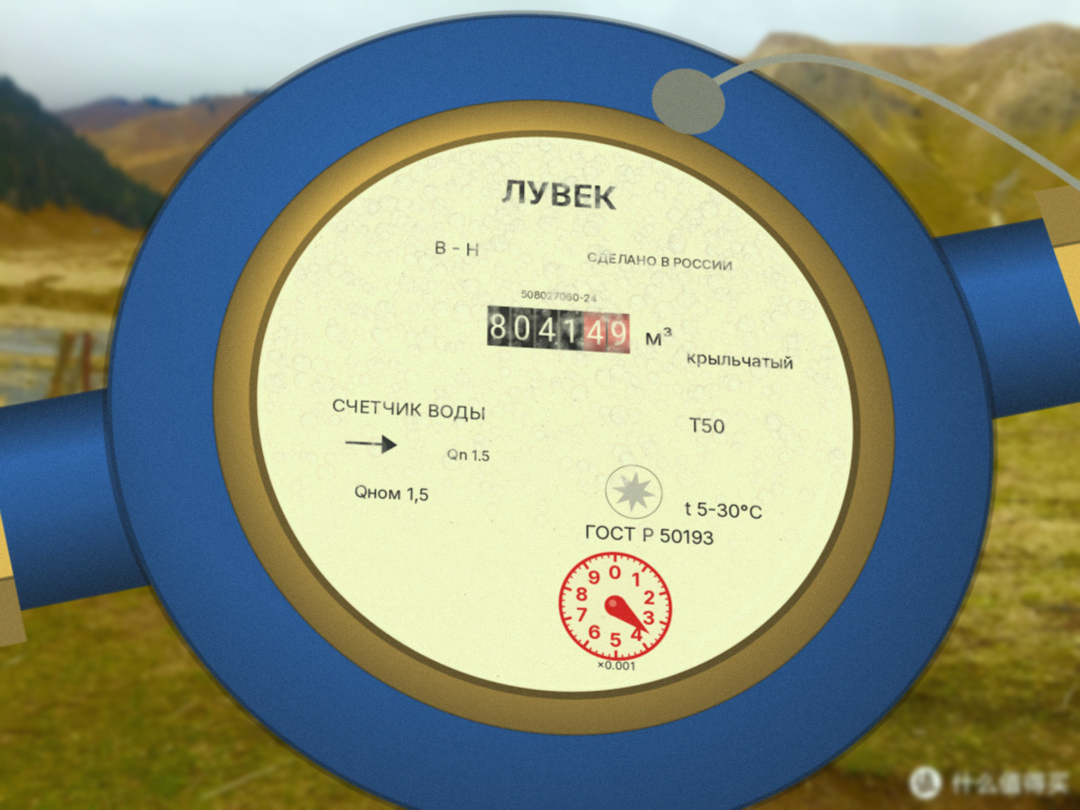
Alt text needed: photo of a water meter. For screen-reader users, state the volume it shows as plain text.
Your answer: 8041.493 m³
